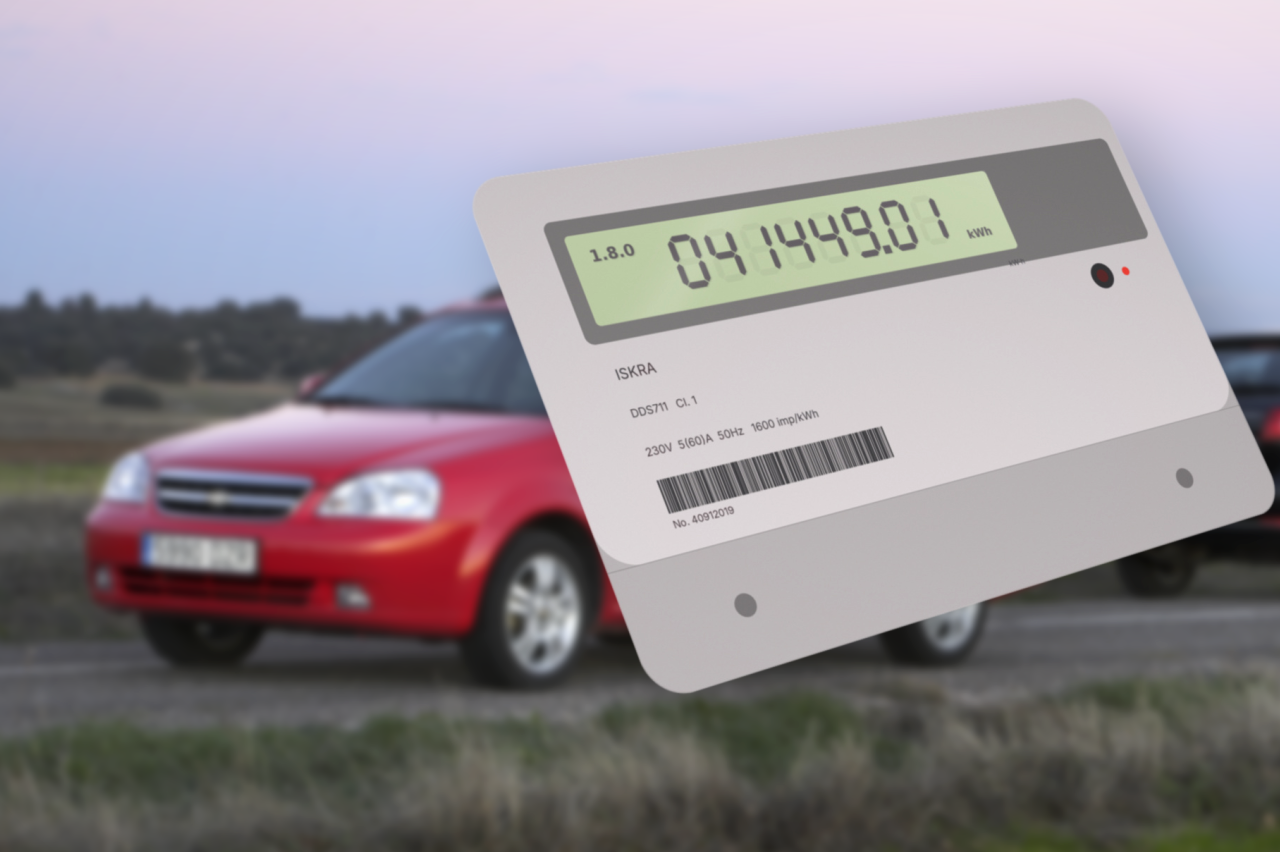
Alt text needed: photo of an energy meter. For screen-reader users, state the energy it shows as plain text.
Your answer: 41449.01 kWh
